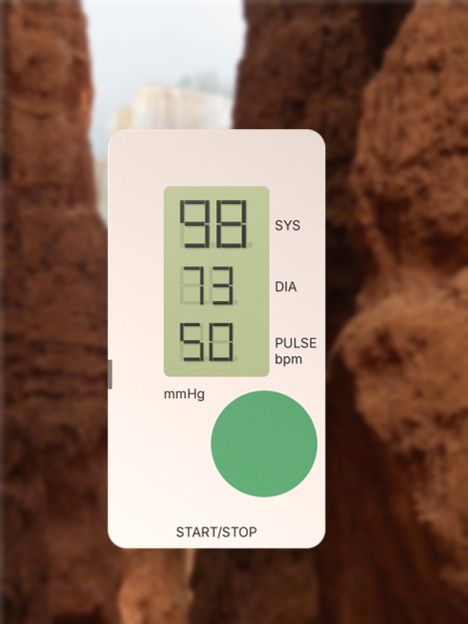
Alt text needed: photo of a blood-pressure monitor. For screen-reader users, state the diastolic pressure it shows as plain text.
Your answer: 73 mmHg
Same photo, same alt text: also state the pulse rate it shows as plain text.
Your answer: 50 bpm
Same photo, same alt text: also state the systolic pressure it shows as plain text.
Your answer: 98 mmHg
